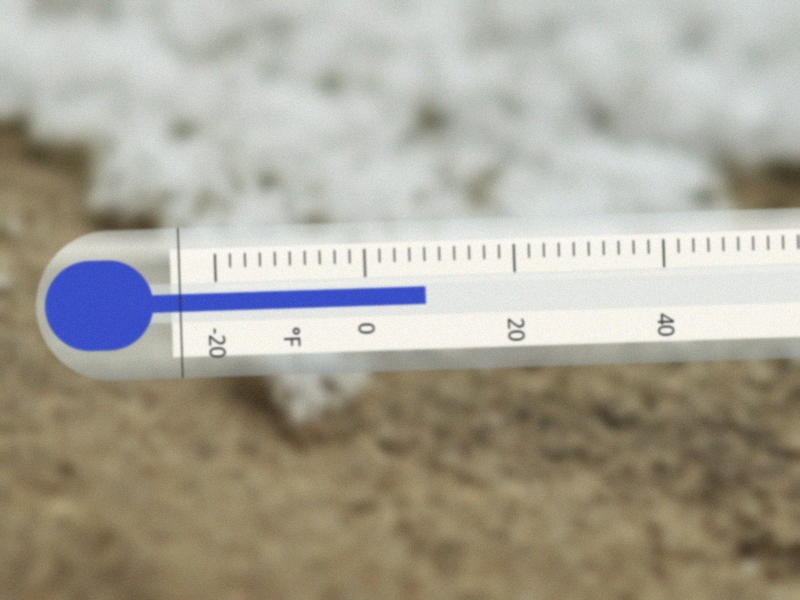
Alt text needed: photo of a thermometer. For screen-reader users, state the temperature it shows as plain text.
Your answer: 8 °F
